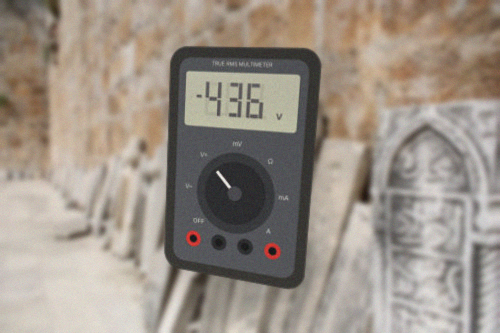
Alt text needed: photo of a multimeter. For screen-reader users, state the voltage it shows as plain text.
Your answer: -436 V
